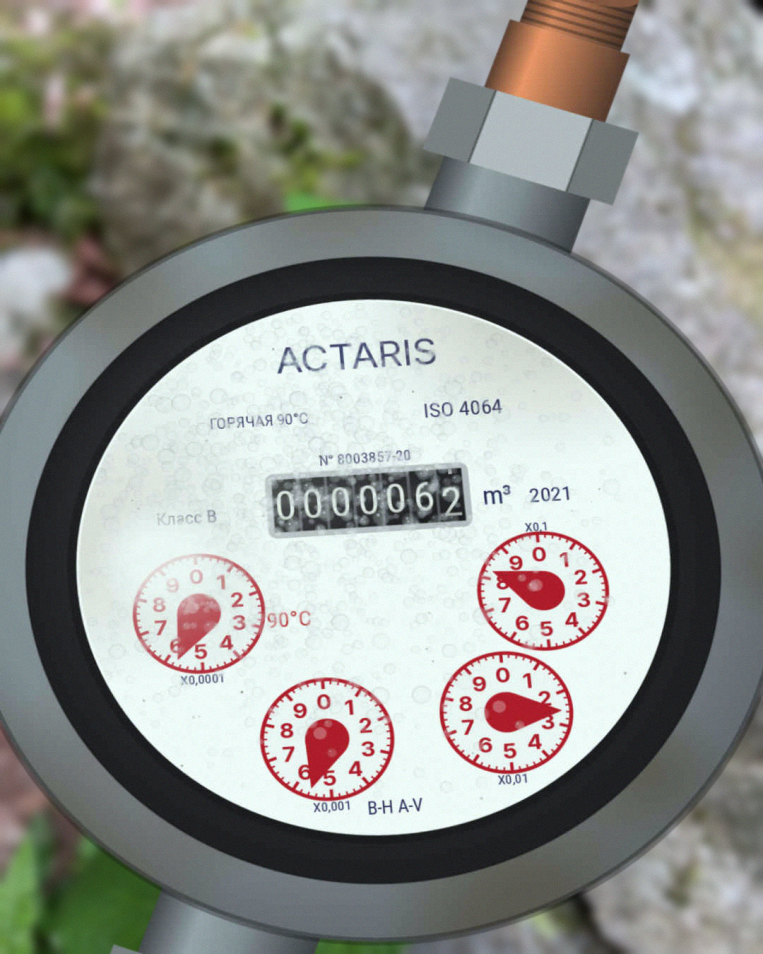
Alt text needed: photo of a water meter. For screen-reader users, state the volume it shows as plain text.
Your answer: 61.8255 m³
